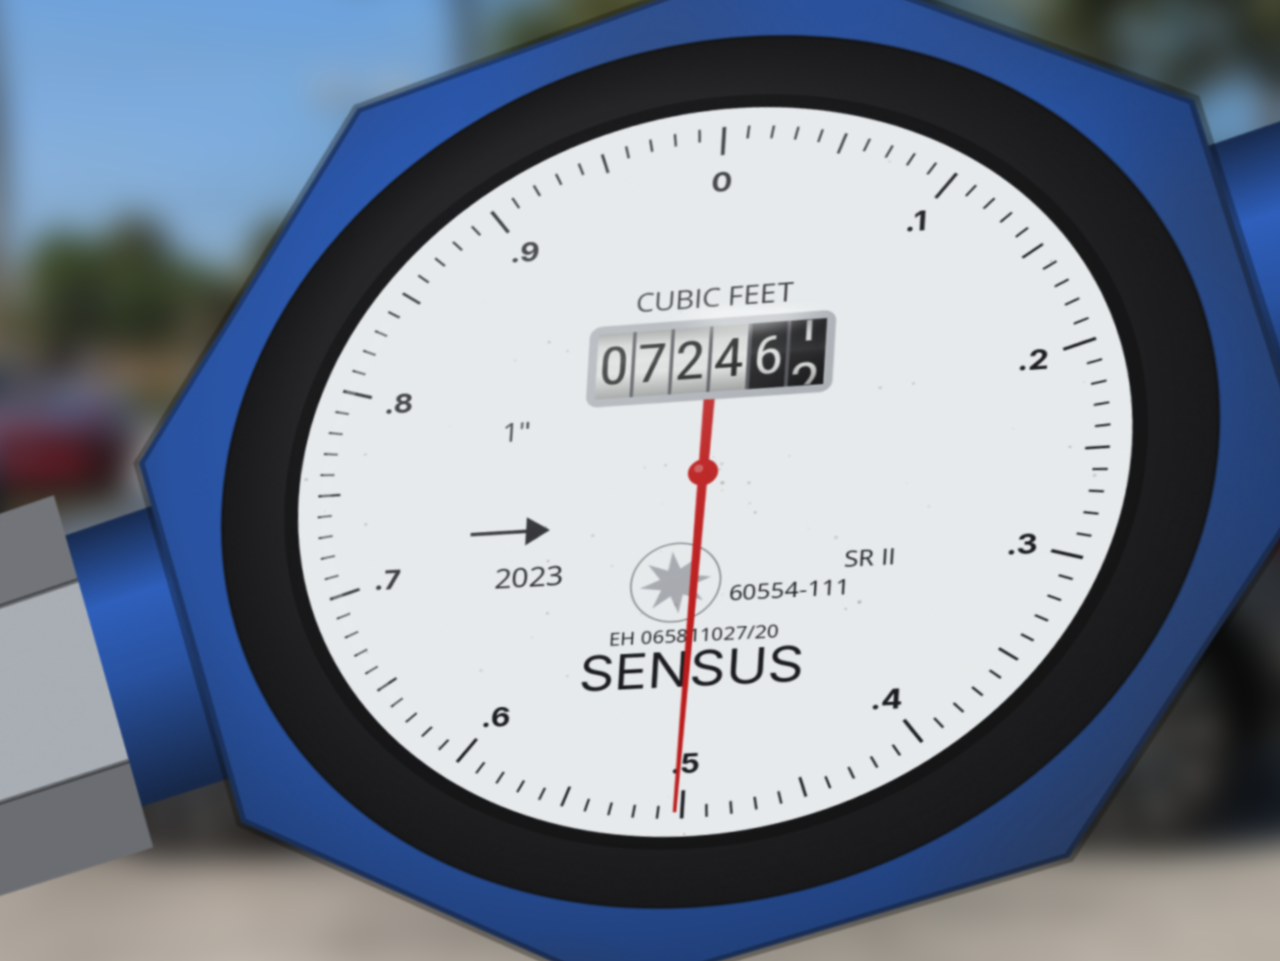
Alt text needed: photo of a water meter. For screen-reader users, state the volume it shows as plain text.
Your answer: 72461.50 ft³
